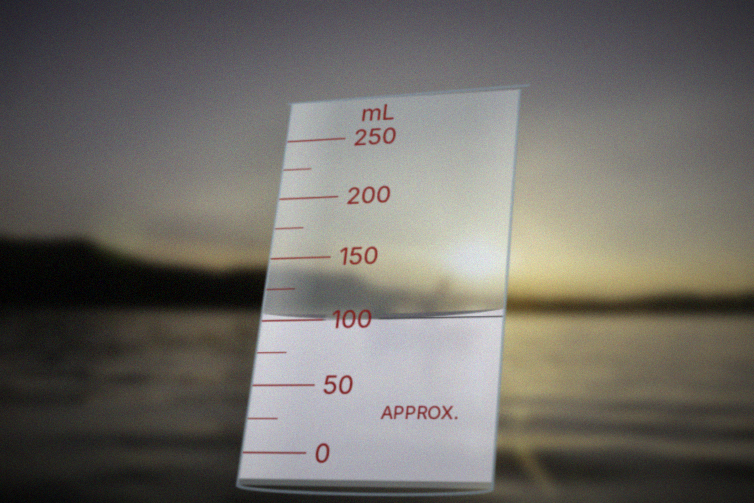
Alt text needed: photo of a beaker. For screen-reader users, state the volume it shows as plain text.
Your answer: 100 mL
